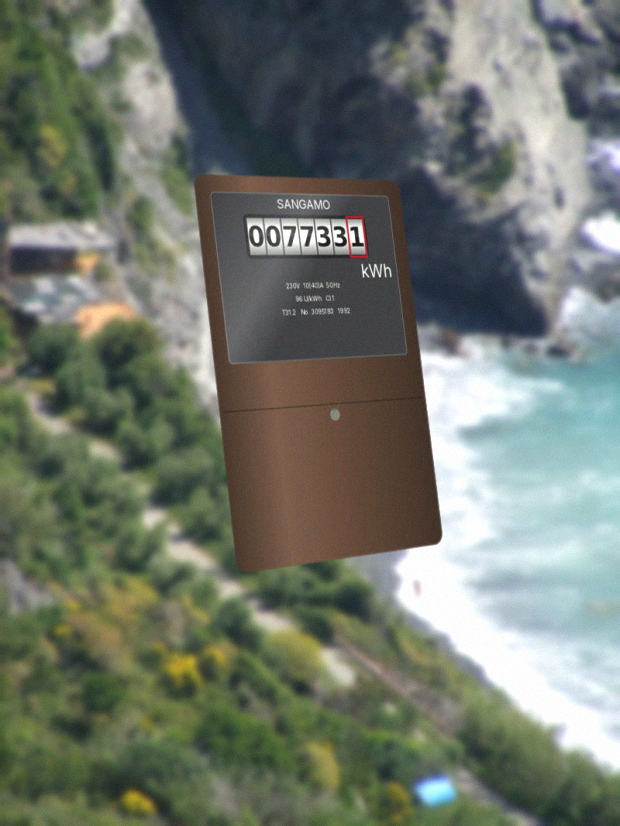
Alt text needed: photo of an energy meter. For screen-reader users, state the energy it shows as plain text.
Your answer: 7733.1 kWh
